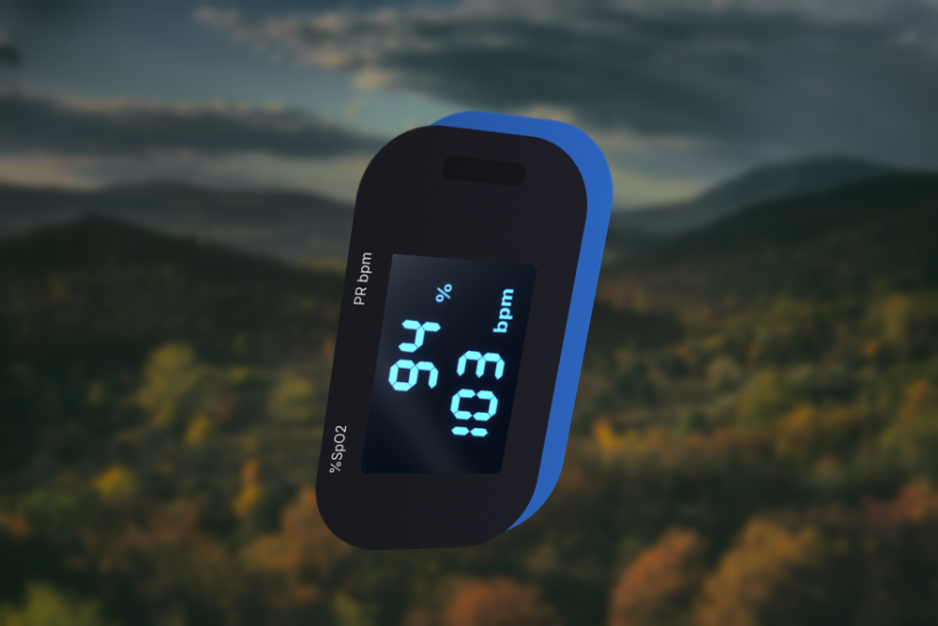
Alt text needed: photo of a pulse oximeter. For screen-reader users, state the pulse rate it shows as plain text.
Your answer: 103 bpm
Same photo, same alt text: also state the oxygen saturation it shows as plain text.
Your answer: 94 %
